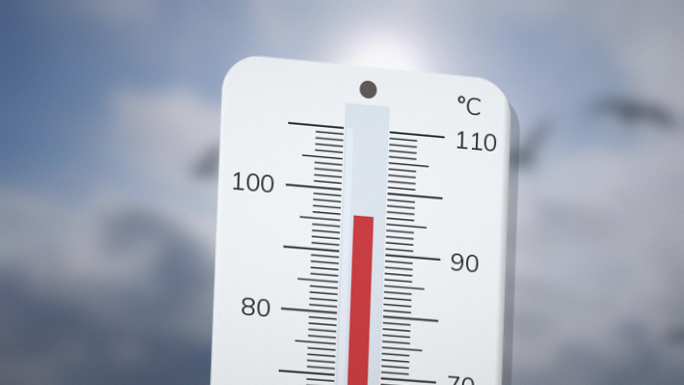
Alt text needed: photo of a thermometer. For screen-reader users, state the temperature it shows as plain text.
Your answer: 96 °C
